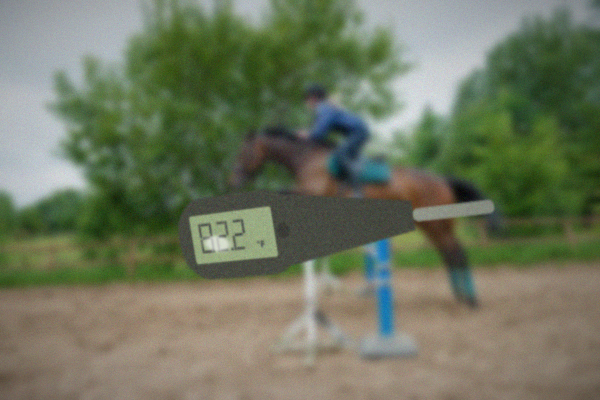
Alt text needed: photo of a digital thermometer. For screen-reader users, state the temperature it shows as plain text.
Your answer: 82.2 °F
